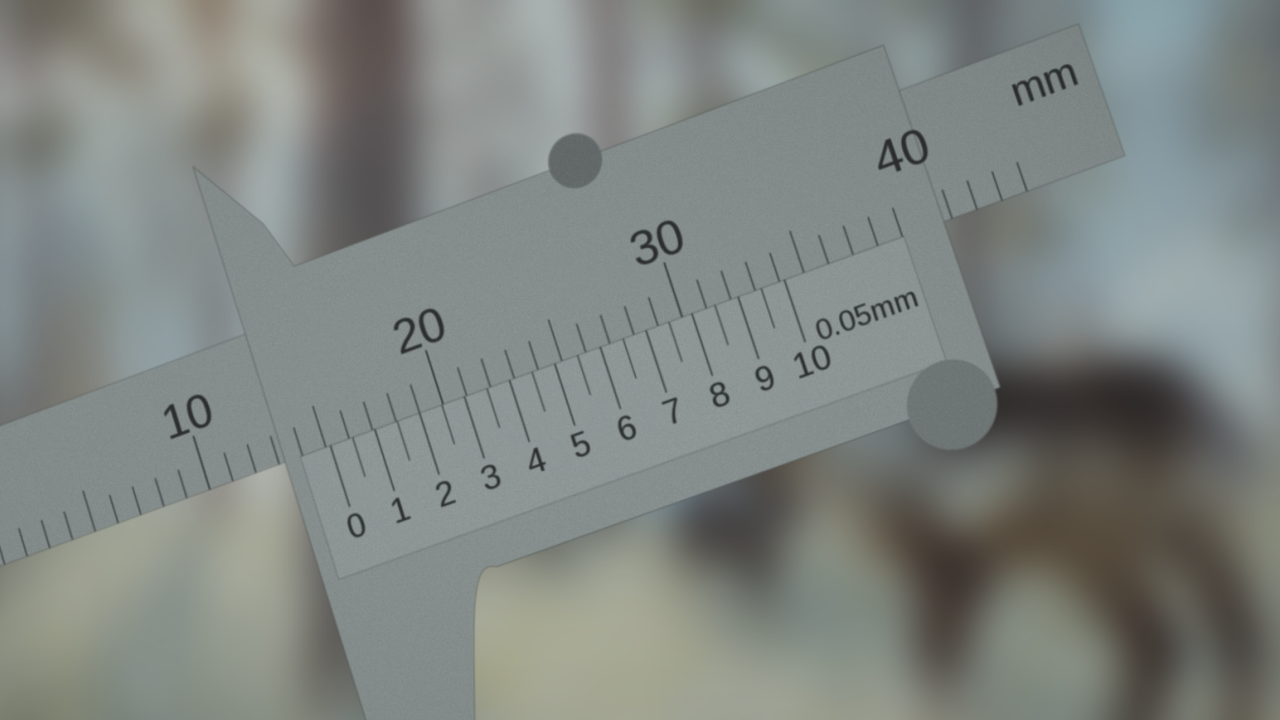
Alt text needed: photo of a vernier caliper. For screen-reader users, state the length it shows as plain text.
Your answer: 15.2 mm
